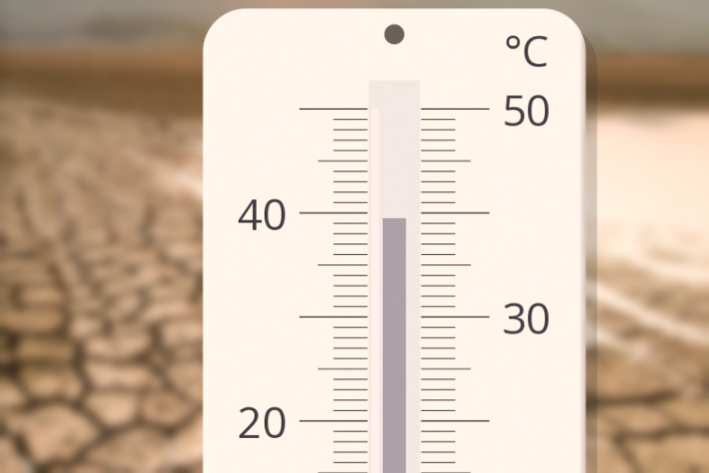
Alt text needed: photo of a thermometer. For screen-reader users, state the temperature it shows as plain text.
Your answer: 39.5 °C
